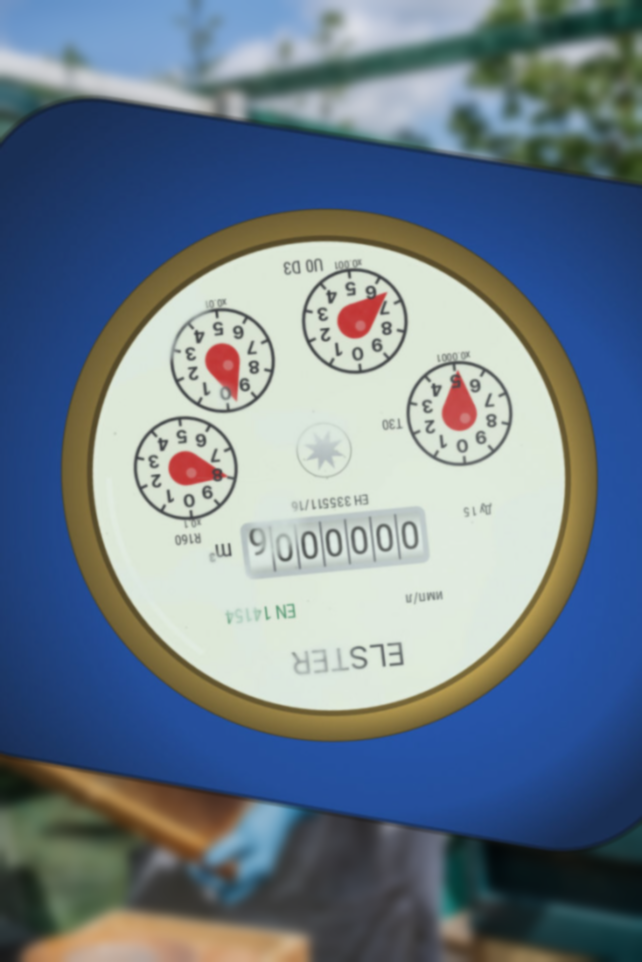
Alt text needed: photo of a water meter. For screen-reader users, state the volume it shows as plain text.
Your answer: 5.7965 m³
